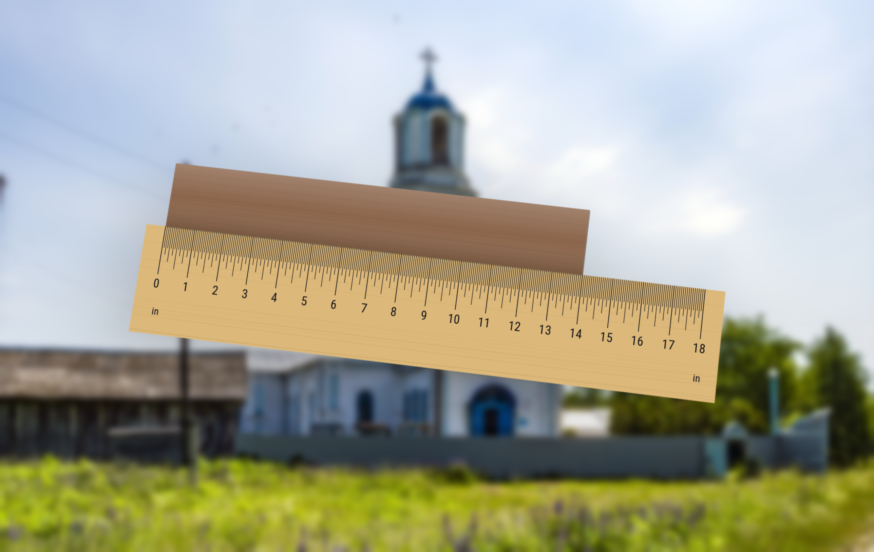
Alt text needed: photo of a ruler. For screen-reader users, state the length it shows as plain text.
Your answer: 14 in
